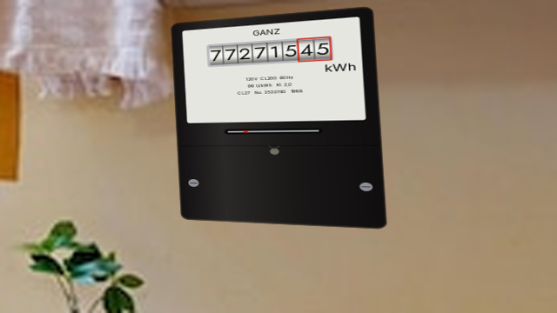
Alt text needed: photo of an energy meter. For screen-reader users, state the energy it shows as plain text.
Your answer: 772715.45 kWh
